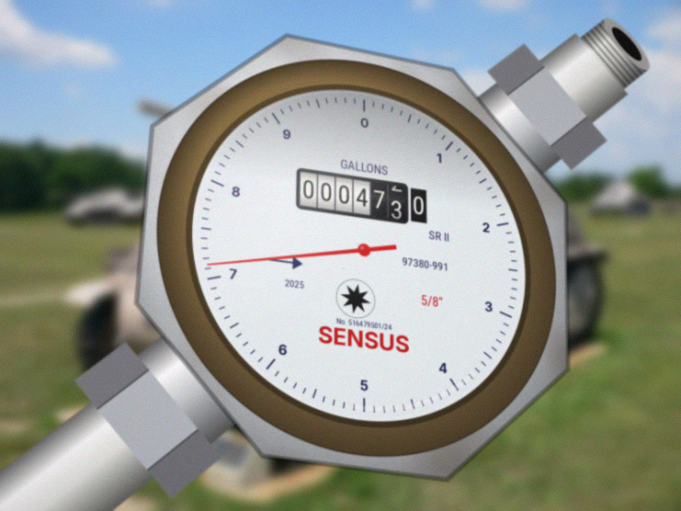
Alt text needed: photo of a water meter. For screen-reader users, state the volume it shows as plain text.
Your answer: 4727.1 gal
